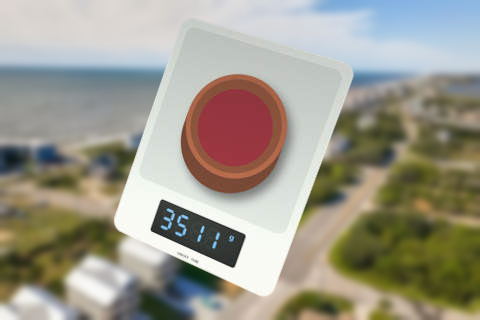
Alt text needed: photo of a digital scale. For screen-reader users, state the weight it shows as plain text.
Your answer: 3511 g
